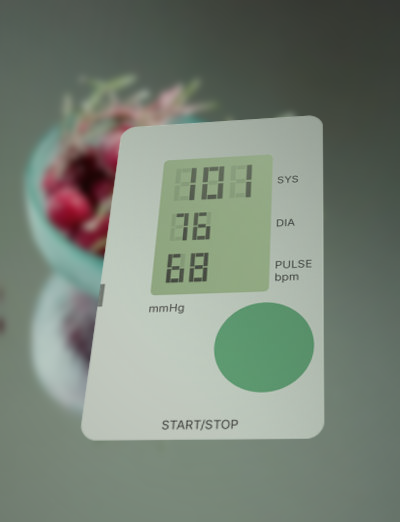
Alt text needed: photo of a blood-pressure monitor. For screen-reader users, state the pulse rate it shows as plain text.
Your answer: 68 bpm
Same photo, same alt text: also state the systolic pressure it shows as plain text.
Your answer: 101 mmHg
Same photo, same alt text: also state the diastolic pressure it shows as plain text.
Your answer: 76 mmHg
